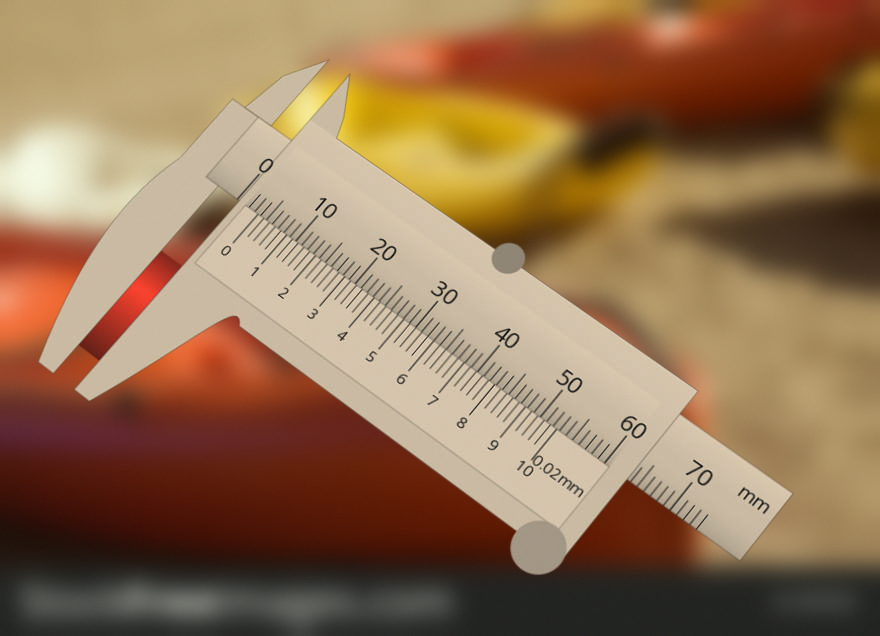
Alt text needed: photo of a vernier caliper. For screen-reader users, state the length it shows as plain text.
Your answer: 3.6 mm
